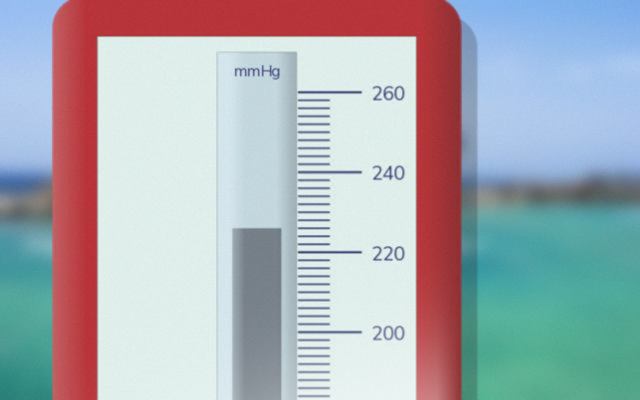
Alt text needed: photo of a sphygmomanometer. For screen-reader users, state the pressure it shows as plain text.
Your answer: 226 mmHg
